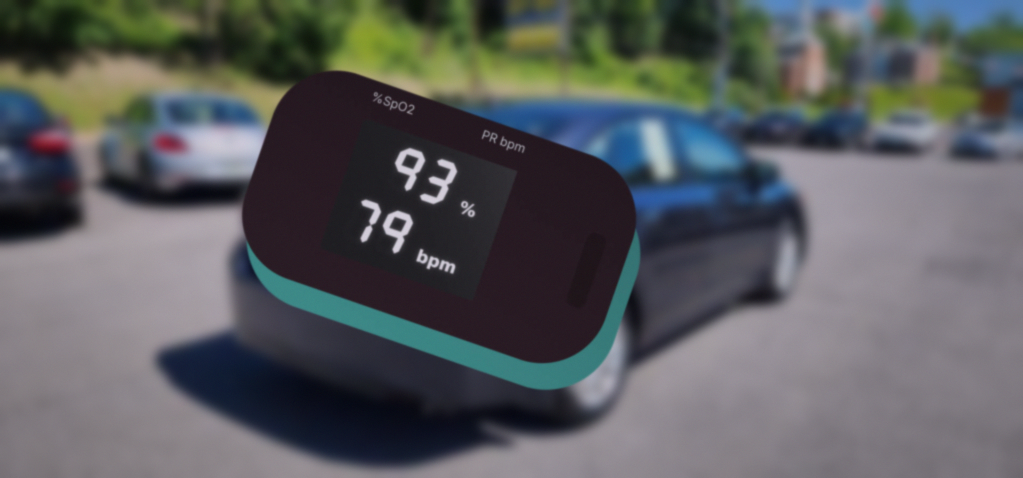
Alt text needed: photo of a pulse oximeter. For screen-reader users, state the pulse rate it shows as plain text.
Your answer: 79 bpm
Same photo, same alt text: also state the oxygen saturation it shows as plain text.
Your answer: 93 %
